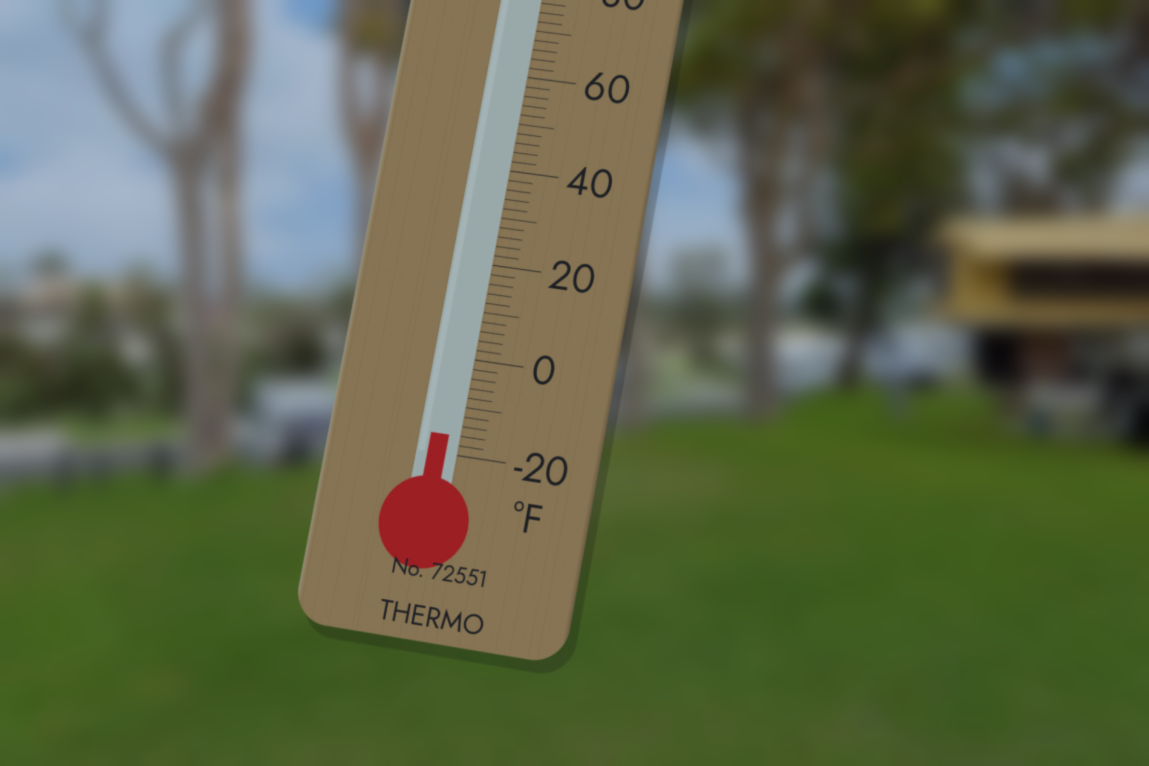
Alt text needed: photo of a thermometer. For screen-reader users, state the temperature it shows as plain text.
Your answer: -16 °F
